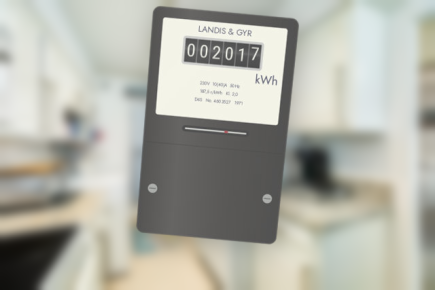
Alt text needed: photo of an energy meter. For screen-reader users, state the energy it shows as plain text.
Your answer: 2017 kWh
